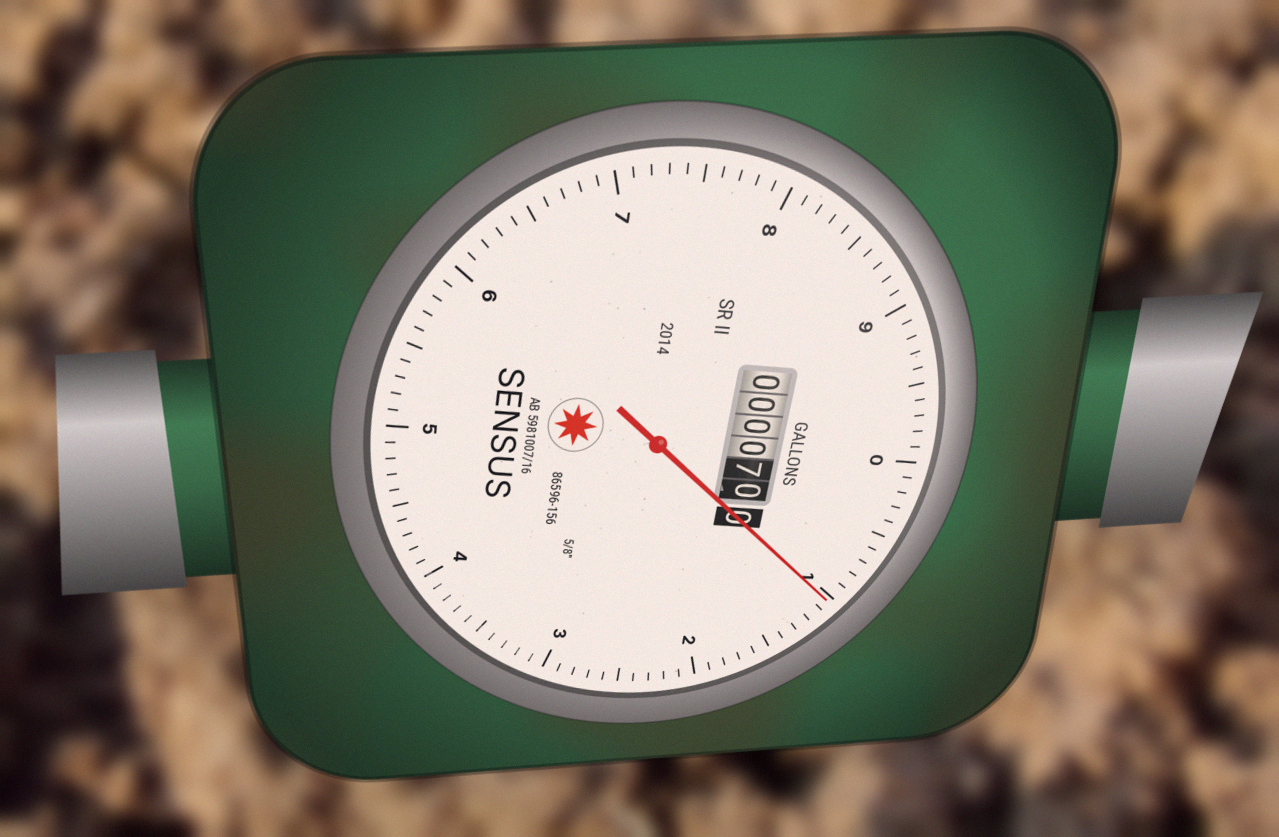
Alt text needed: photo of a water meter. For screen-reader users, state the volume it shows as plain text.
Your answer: 701.0 gal
